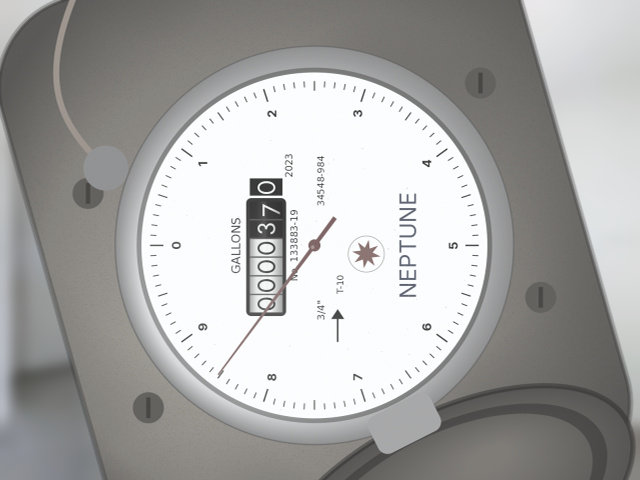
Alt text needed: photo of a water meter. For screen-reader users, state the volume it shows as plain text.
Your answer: 368.5 gal
